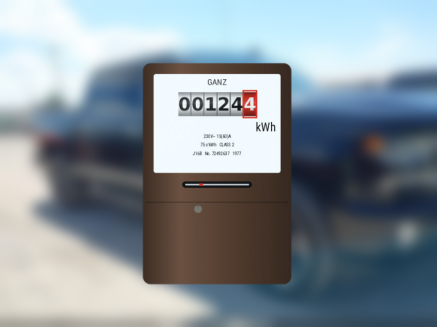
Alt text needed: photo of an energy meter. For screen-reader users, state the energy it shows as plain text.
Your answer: 124.4 kWh
